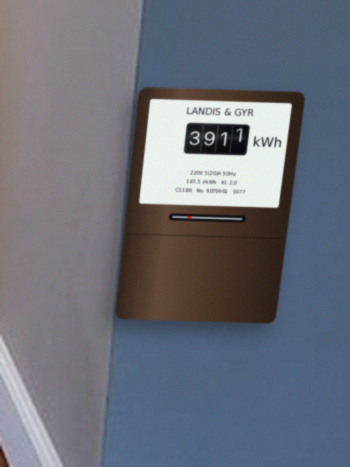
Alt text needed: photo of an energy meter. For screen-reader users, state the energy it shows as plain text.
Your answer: 3911 kWh
